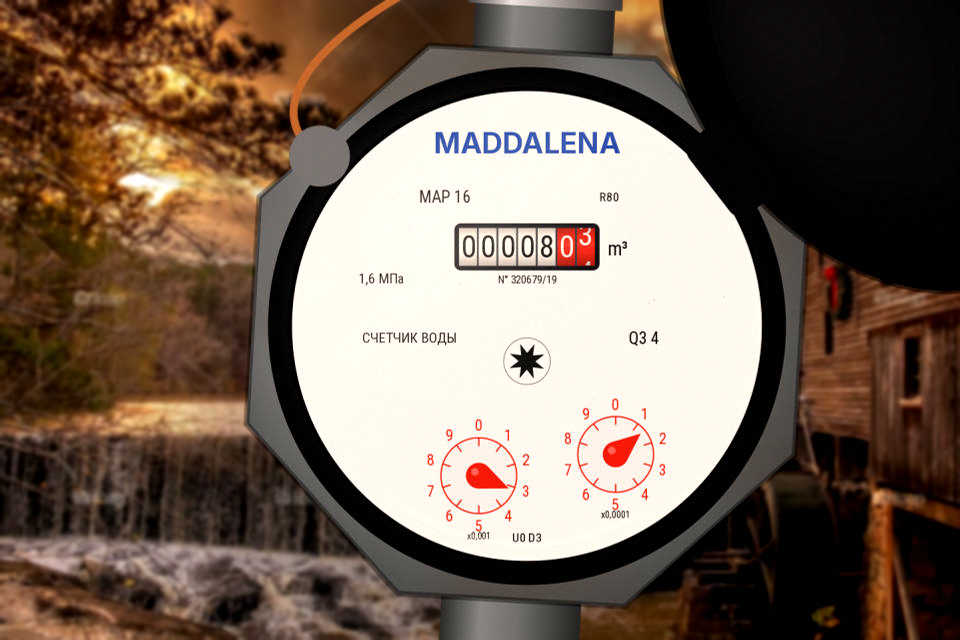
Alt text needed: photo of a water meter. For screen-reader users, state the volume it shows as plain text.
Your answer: 8.0331 m³
